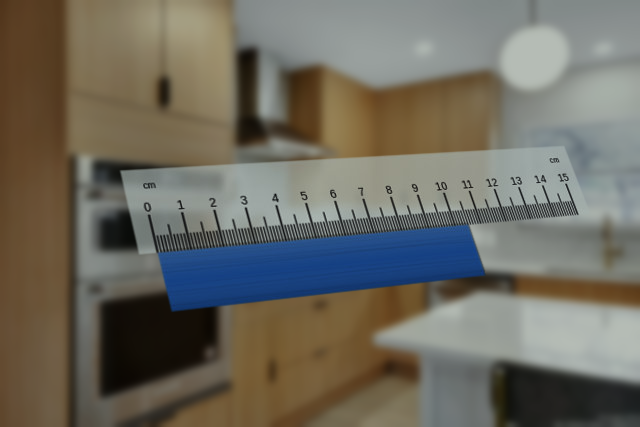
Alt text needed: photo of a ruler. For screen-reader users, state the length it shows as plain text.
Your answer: 10.5 cm
